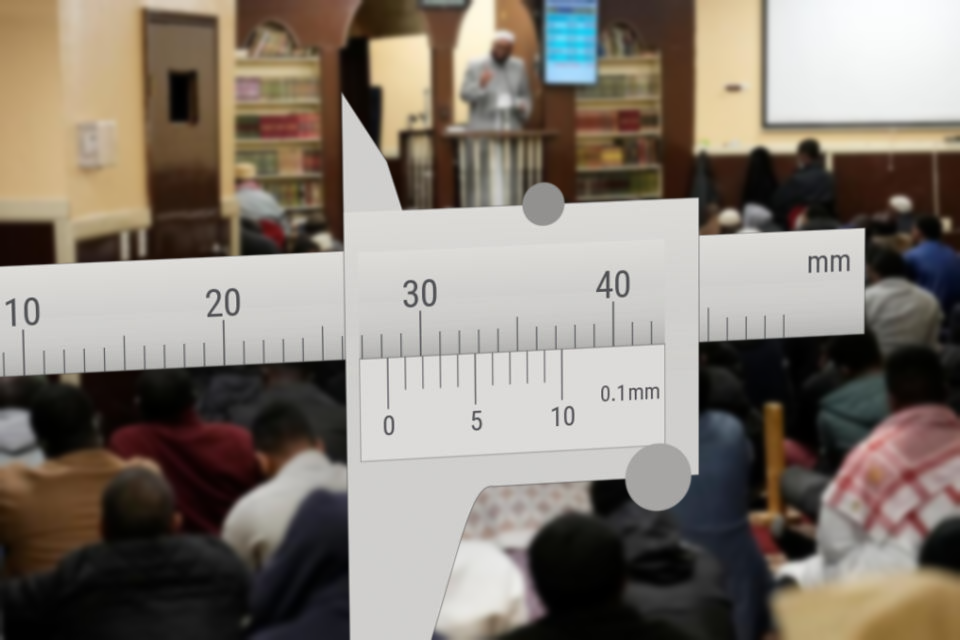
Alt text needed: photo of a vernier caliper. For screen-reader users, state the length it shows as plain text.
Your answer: 28.3 mm
